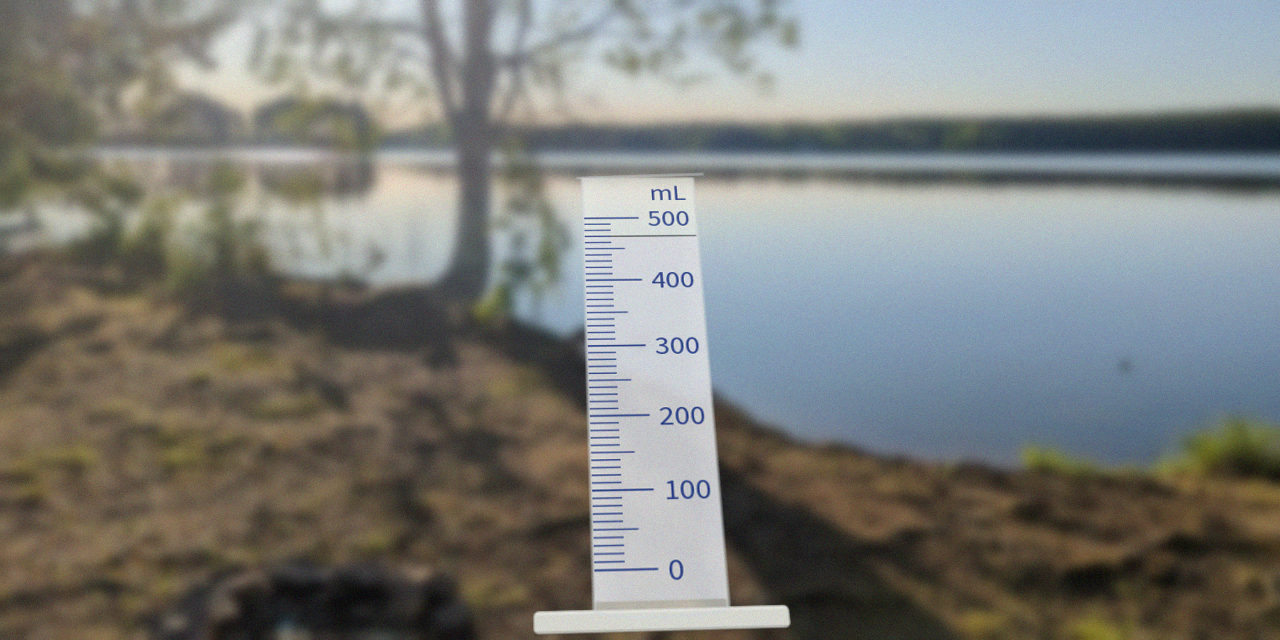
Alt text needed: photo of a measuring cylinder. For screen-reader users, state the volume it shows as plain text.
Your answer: 470 mL
